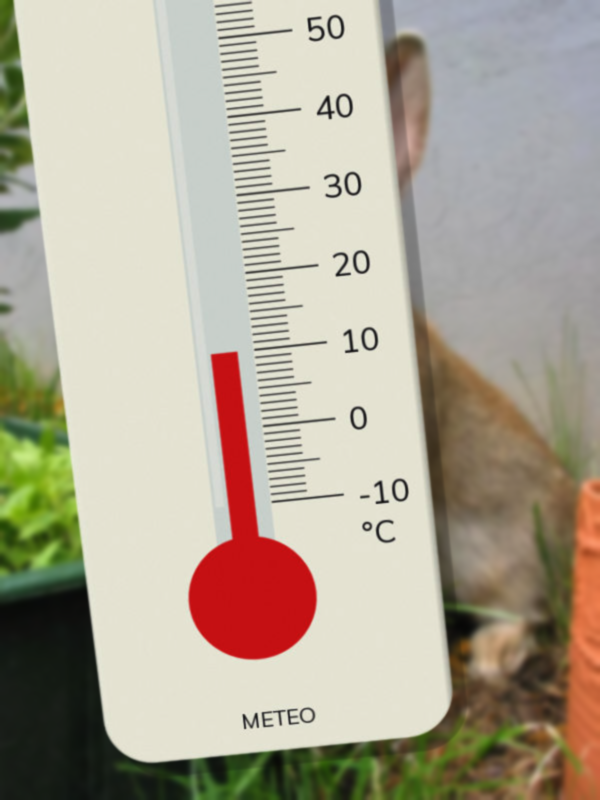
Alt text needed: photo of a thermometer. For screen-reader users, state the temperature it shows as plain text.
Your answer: 10 °C
